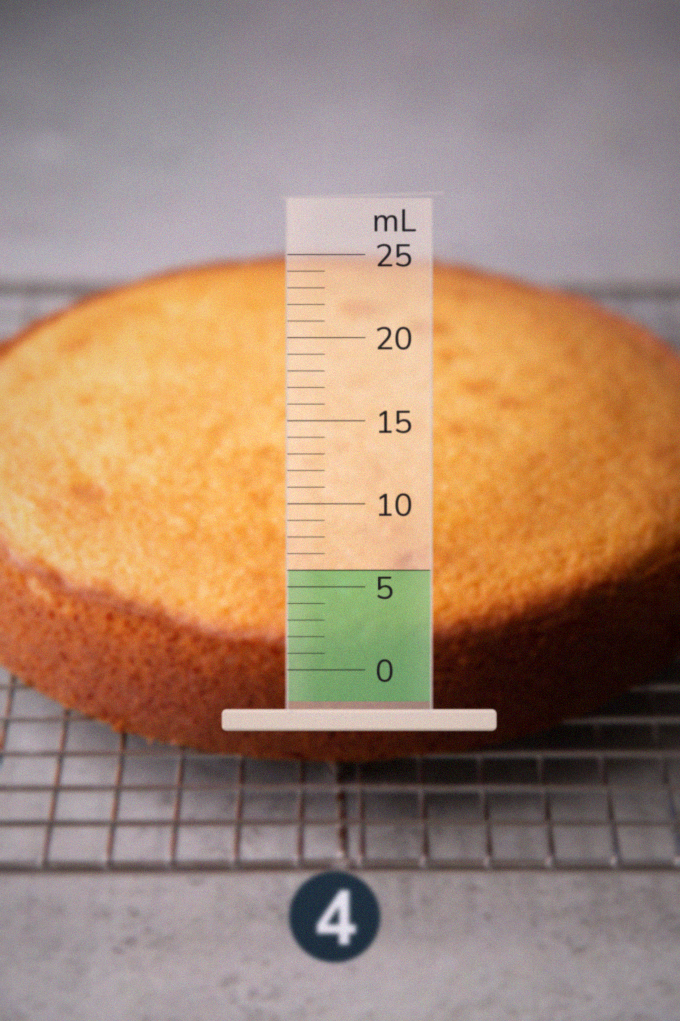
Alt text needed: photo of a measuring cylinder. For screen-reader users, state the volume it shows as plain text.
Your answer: 6 mL
